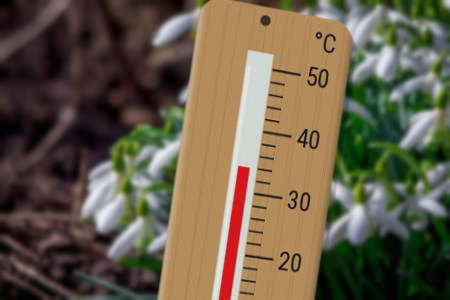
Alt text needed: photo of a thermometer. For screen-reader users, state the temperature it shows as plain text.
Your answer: 34 °C
